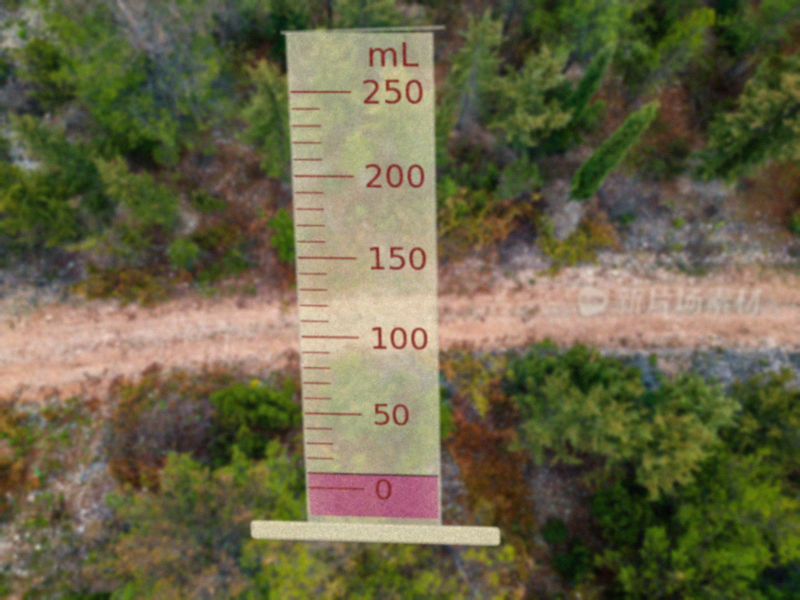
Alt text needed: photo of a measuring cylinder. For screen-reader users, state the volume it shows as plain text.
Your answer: 10 mL
